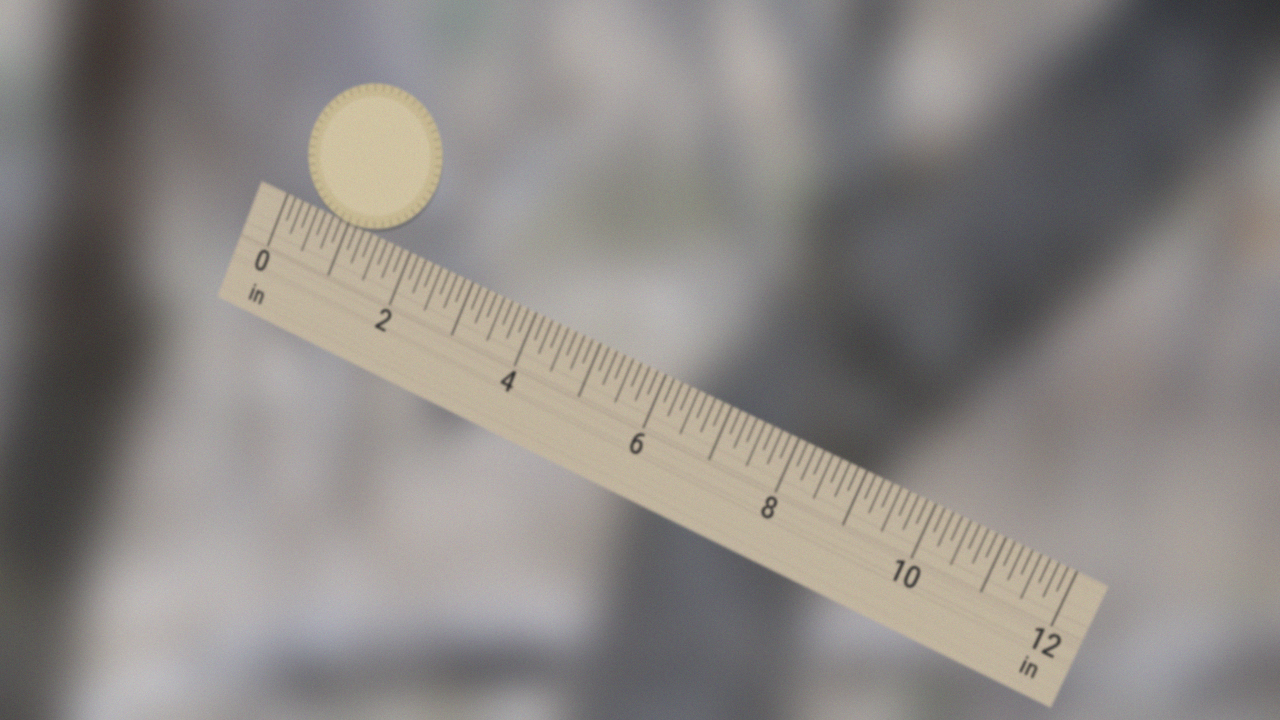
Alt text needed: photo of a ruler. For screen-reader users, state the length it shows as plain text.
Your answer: 2 in
